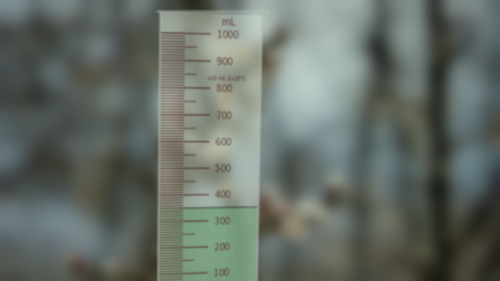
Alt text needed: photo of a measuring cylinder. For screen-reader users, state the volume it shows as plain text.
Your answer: 350 mL
